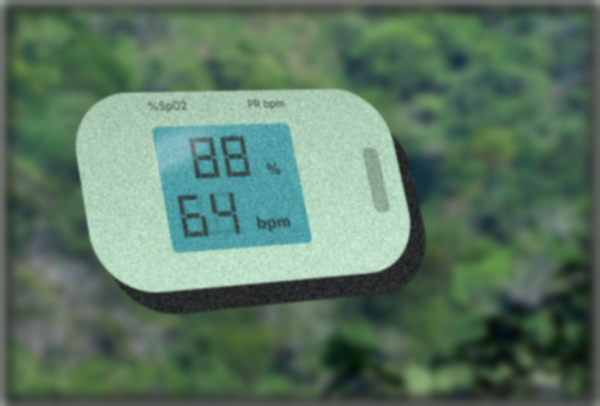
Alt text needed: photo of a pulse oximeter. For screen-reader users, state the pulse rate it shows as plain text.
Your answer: 64 bpm
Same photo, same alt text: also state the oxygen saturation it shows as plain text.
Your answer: 88 %
